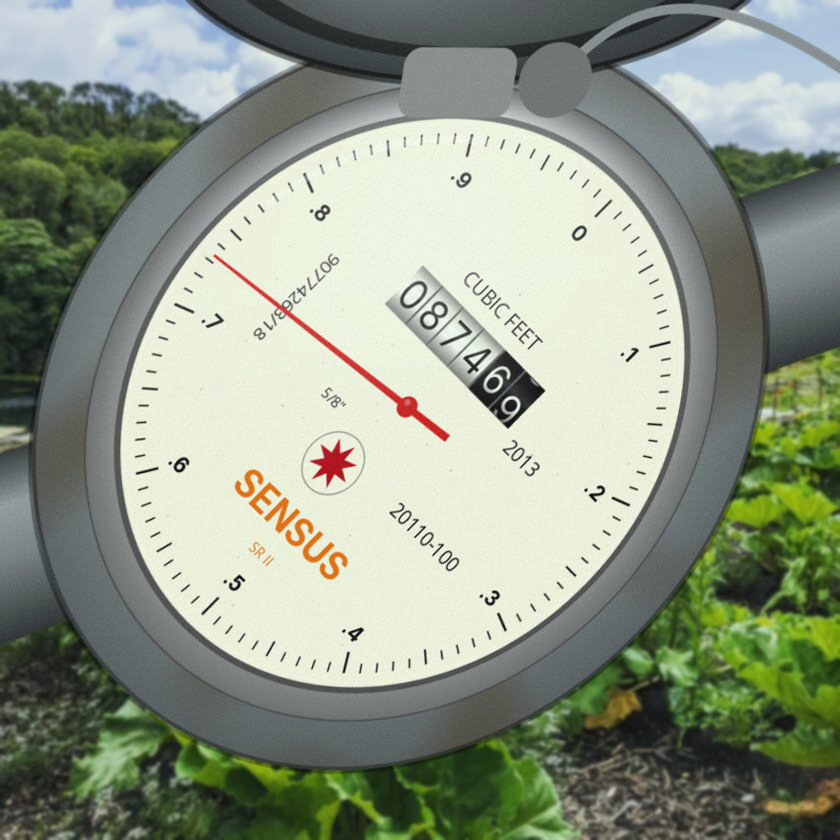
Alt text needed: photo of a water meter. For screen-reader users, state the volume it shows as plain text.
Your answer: 87468.73 ft³
